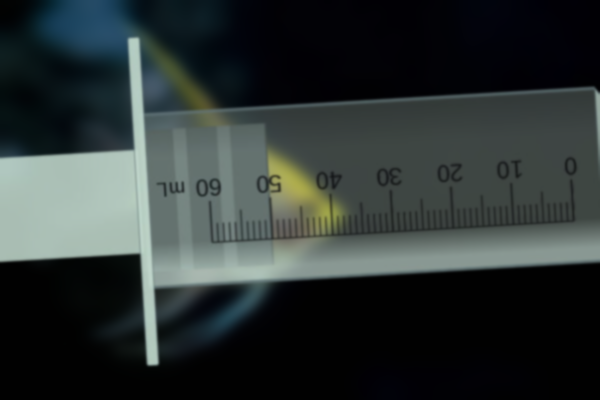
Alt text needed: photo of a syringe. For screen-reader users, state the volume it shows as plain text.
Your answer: 50 mL
